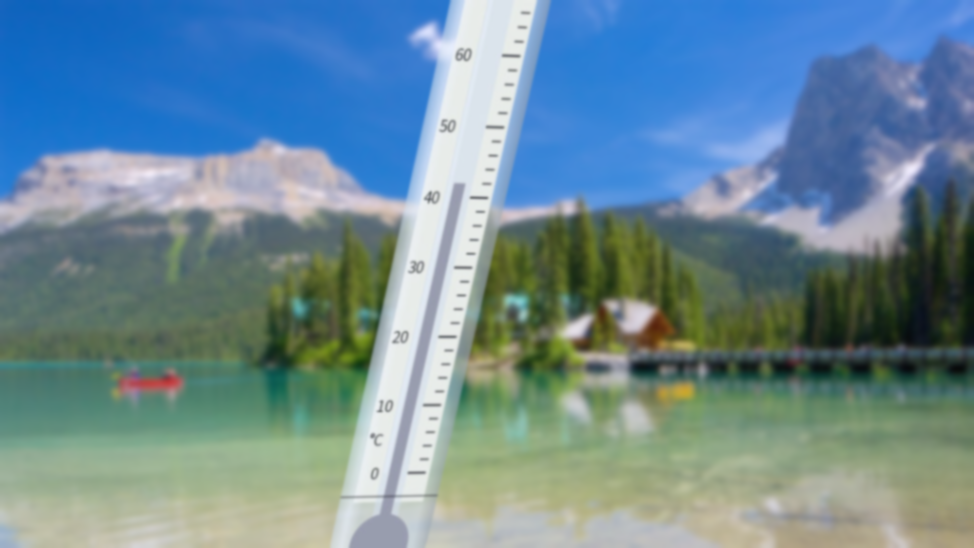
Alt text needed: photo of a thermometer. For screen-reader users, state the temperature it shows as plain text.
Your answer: 42 °C
